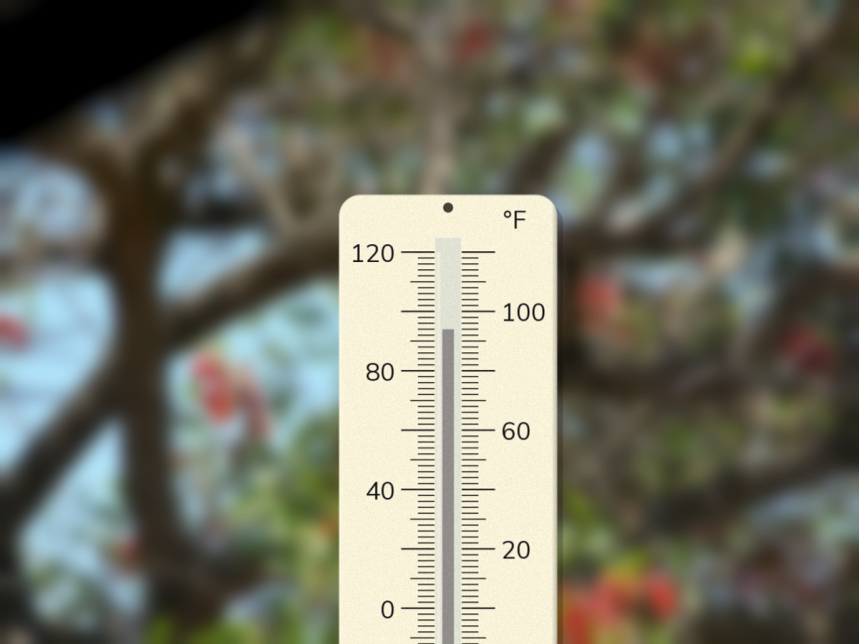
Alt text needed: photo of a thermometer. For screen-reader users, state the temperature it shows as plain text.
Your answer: 94 °F
